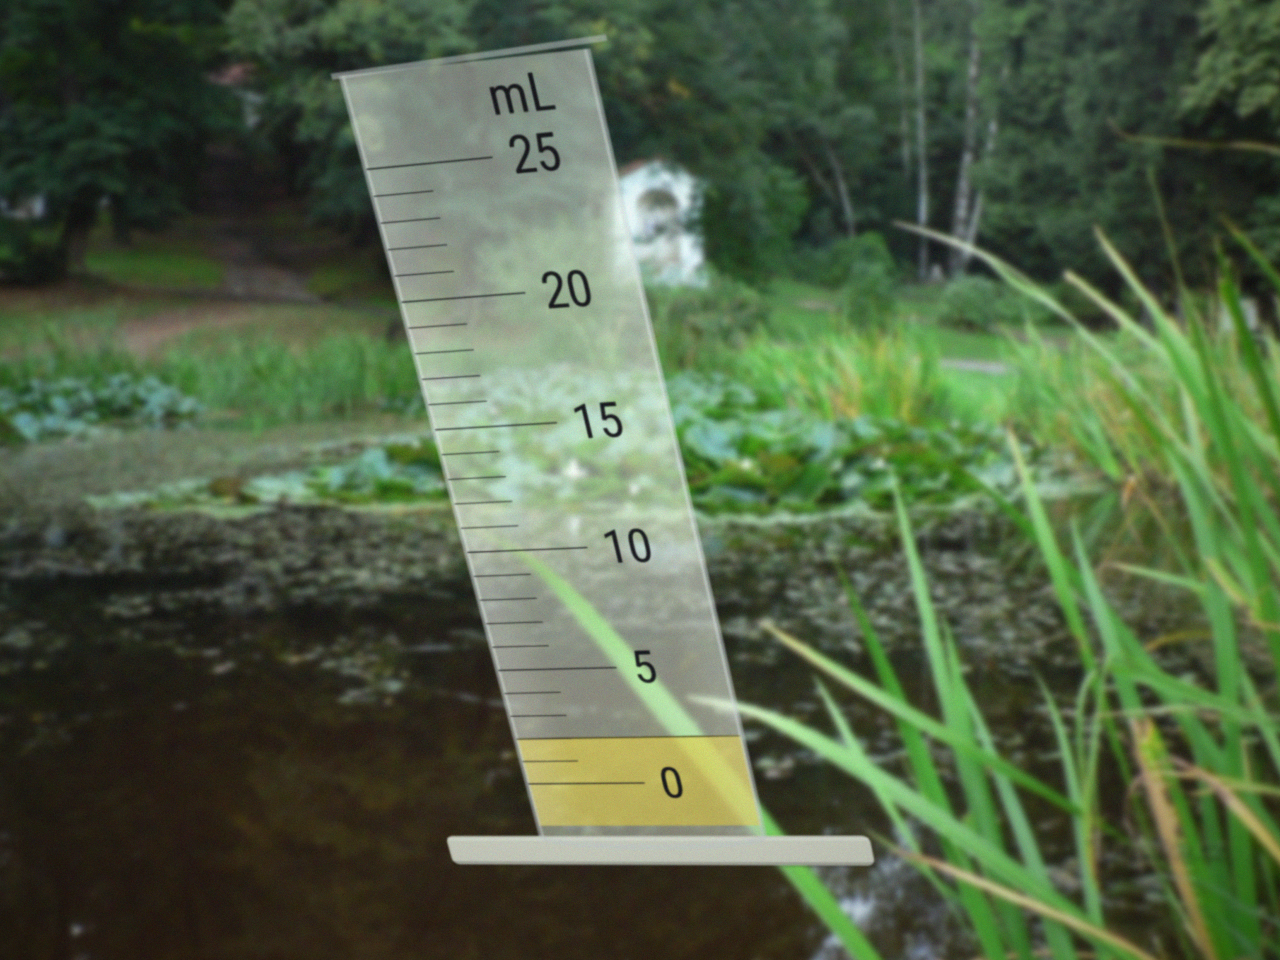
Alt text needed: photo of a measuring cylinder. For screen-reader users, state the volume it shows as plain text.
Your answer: 2 mL
